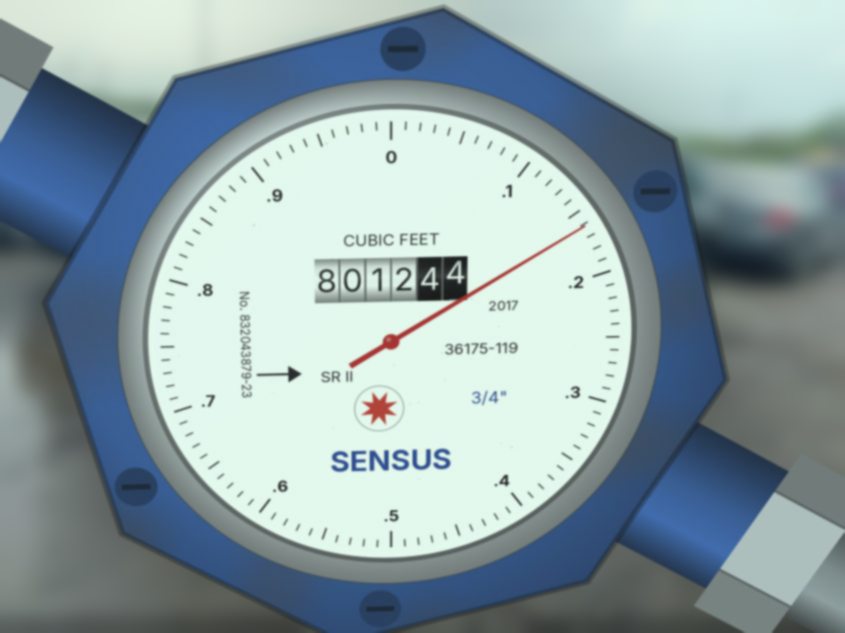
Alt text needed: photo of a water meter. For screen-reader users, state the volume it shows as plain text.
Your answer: 801244.16 ft³
